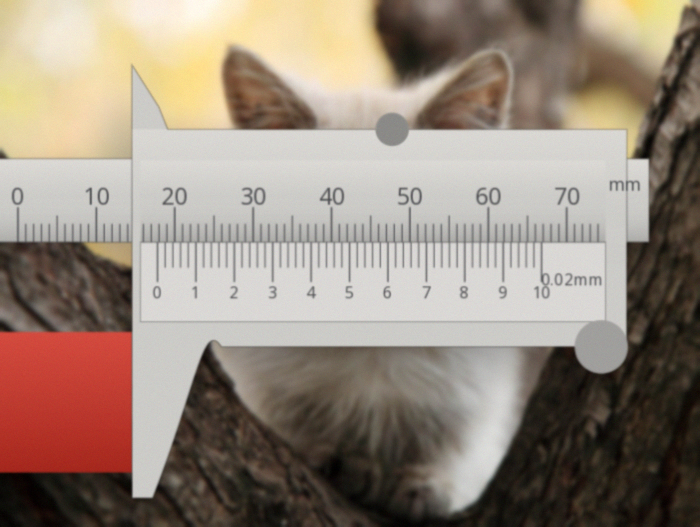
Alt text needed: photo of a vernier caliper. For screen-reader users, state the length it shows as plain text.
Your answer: 17.8 mm
